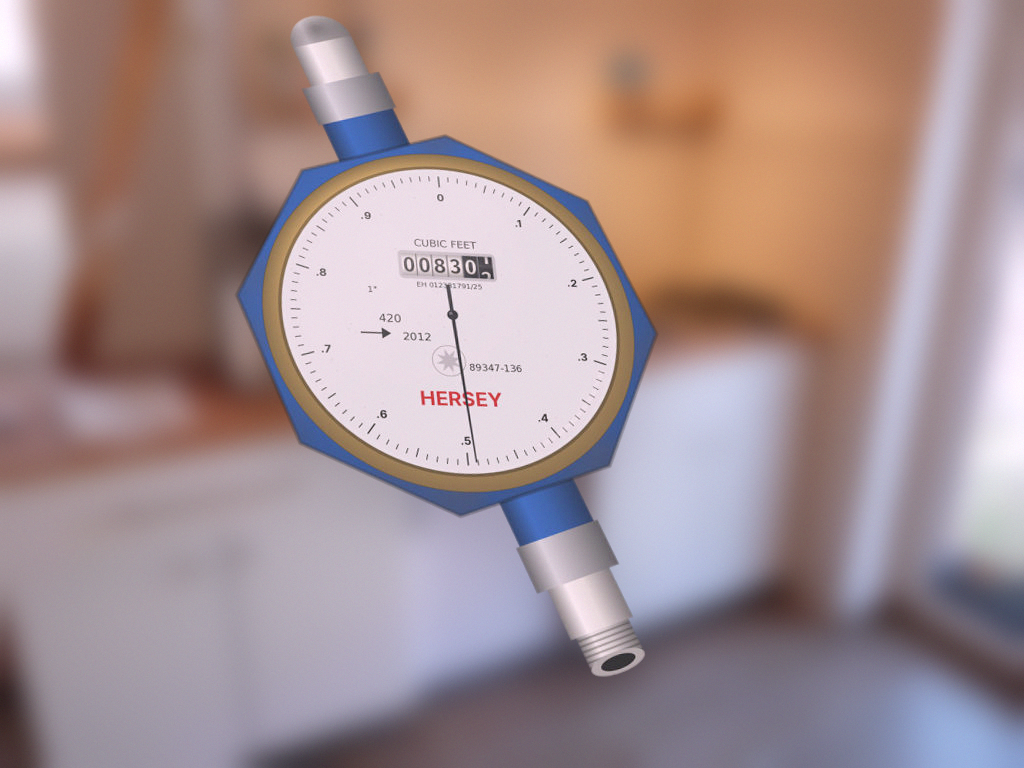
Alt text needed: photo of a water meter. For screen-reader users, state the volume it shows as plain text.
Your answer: 8301.49 ft³
